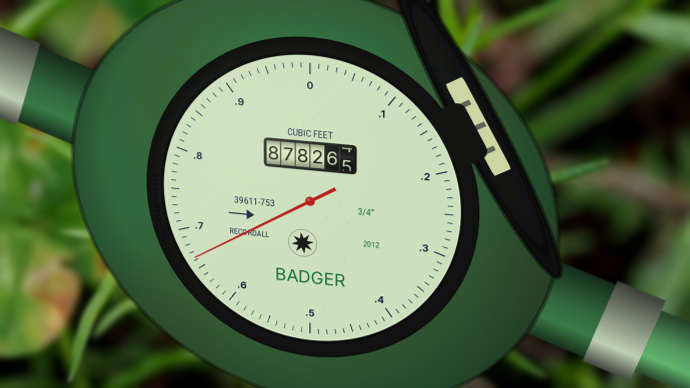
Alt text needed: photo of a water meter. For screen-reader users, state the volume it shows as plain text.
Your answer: 878264.66 ft³
